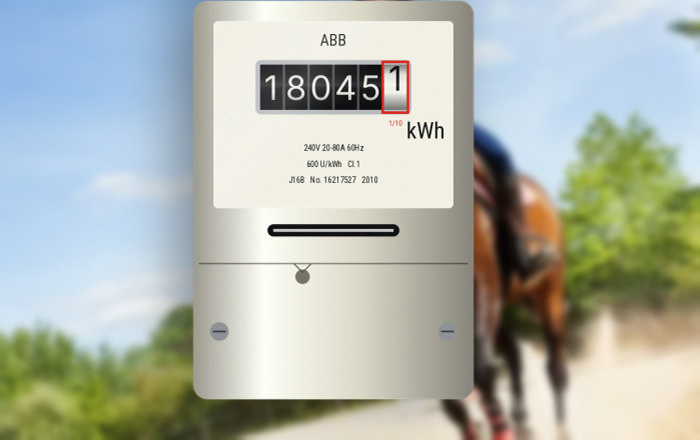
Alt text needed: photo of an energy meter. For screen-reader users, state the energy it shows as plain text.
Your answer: 18045.1 kWh
